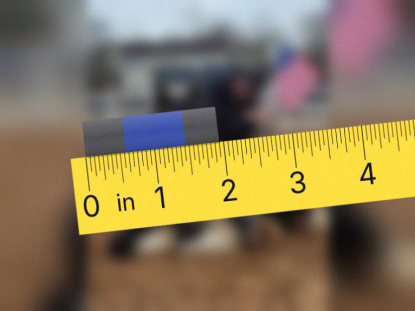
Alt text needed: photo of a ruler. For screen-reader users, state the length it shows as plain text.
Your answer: 1.9375 in
